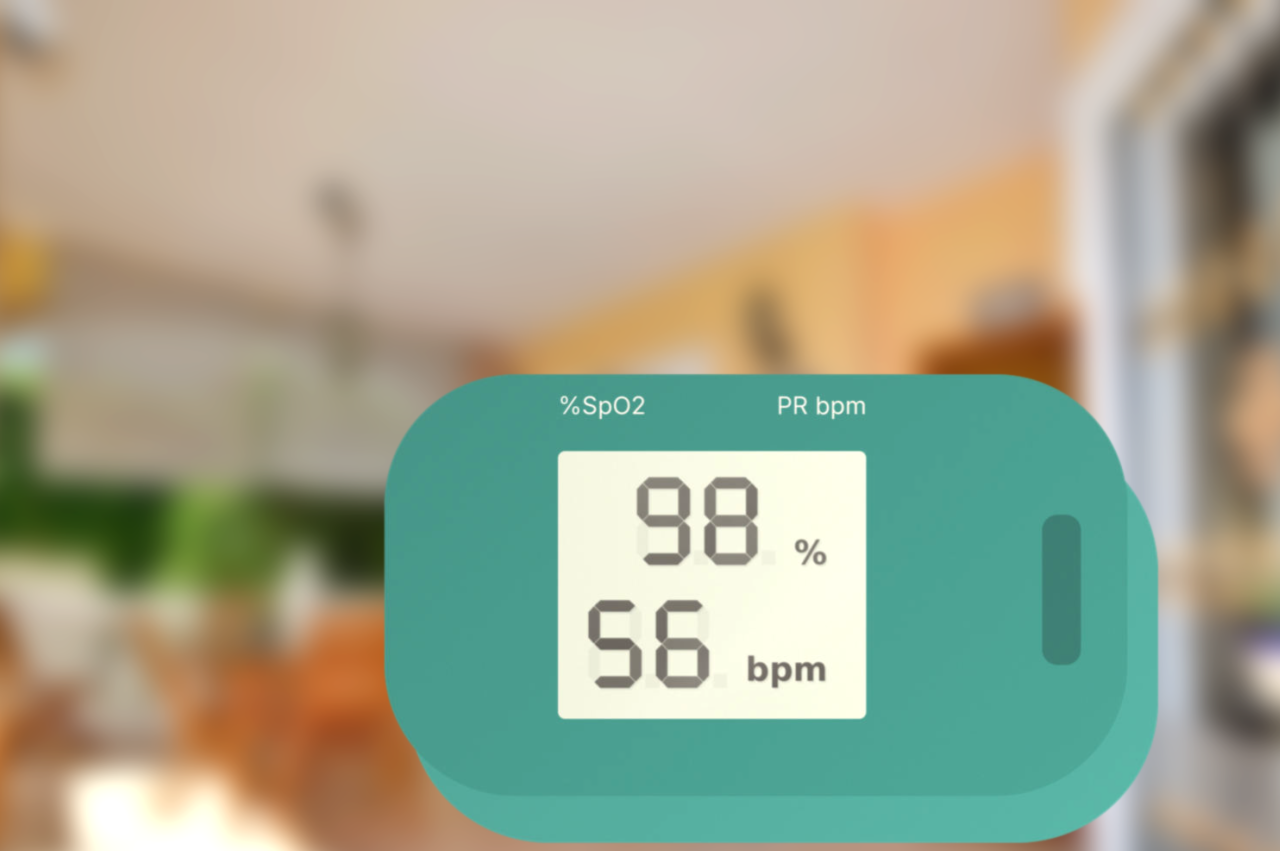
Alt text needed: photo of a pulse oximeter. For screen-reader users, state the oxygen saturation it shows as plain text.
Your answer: 98 %
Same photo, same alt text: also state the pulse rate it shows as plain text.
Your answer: 56 bpm
